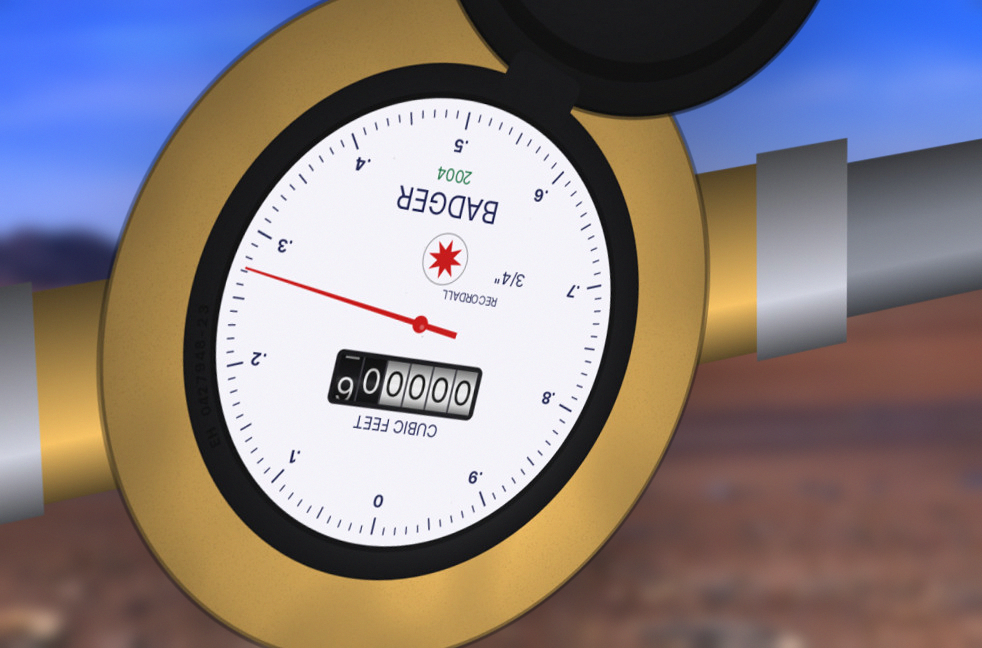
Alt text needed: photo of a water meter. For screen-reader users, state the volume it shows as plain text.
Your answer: 6.27 ft³
